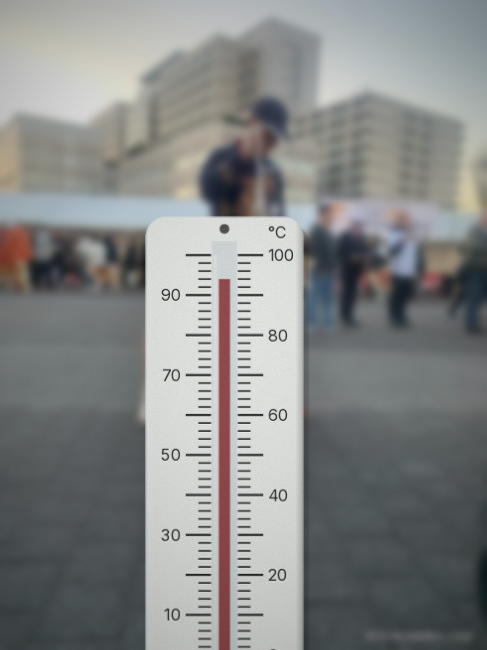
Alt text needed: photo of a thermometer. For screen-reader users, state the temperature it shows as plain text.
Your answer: 94 °C
